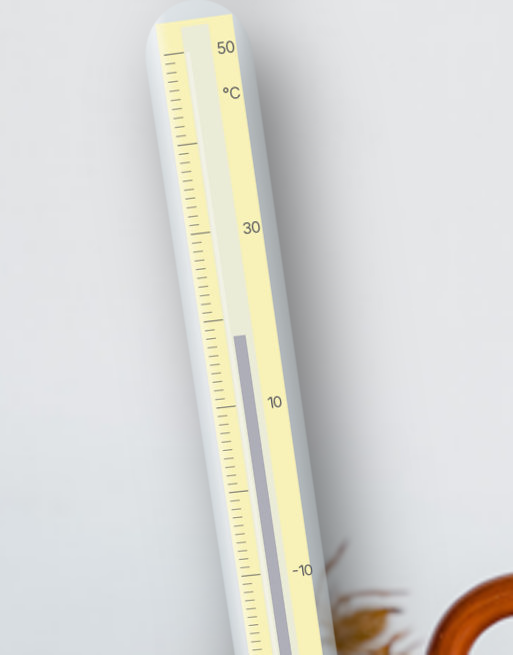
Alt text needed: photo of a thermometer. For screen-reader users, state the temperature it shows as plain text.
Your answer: 18 °C
